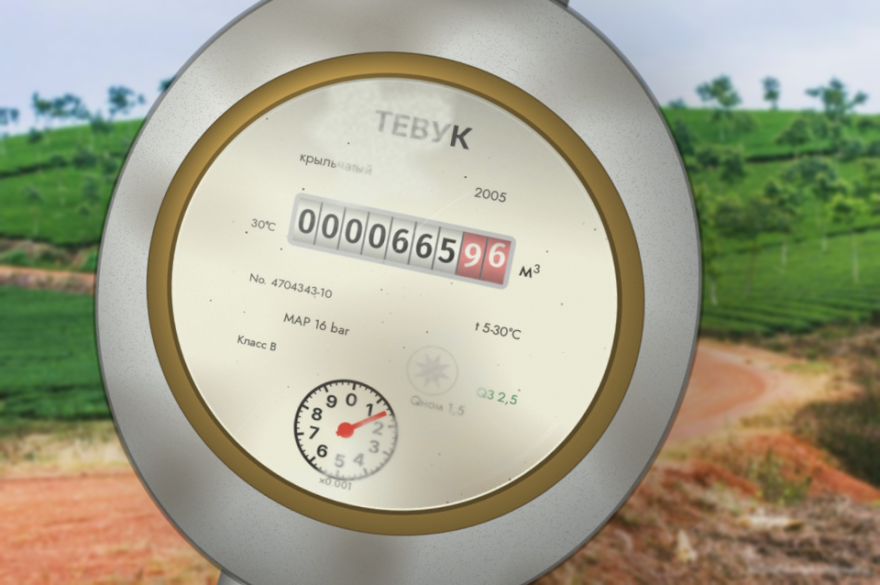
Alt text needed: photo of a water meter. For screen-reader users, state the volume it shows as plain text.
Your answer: 665.961 m³
